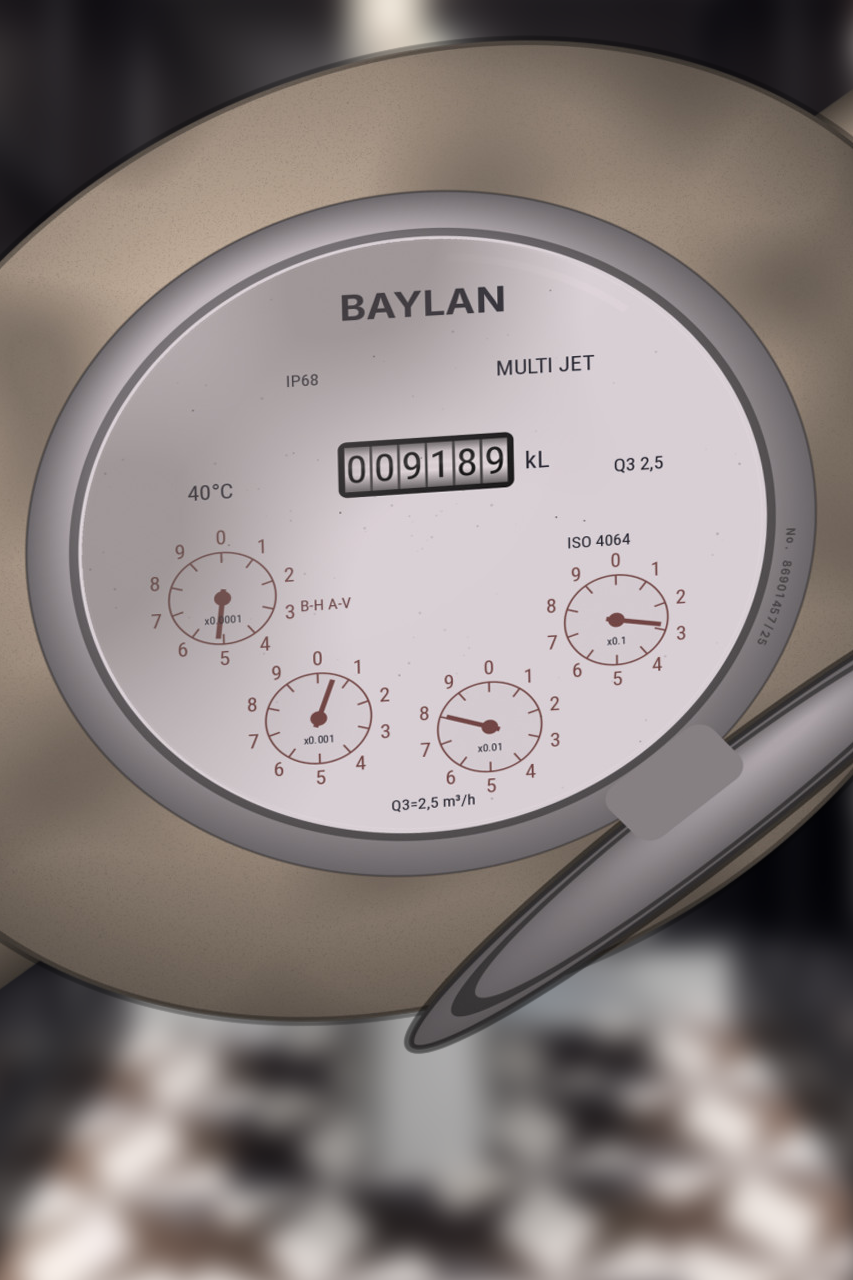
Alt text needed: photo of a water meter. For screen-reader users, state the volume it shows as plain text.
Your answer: 9189.2805 kL
